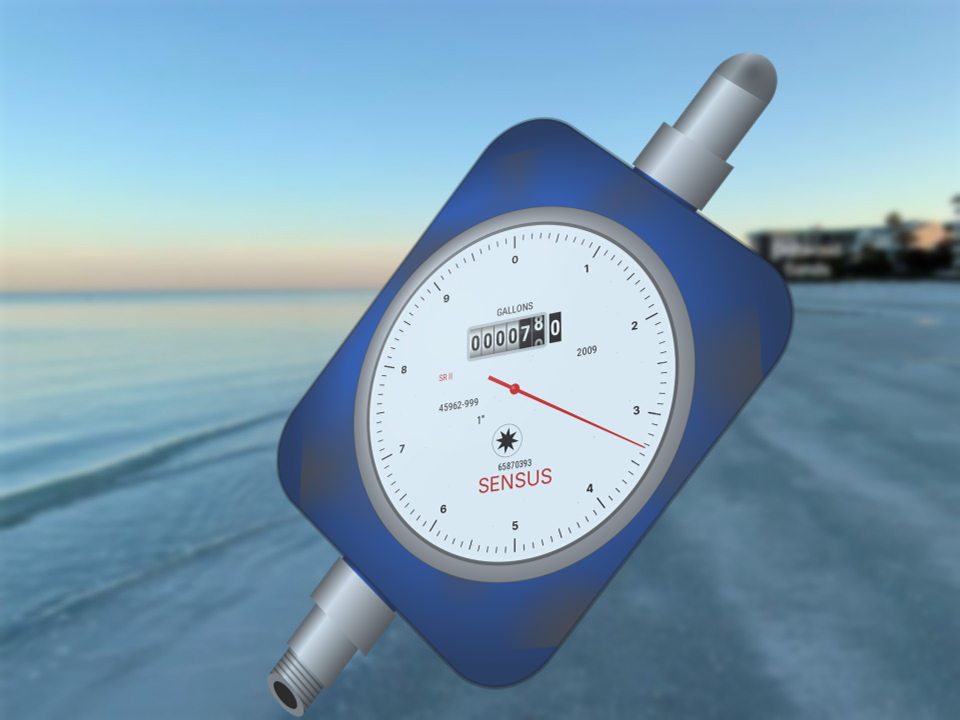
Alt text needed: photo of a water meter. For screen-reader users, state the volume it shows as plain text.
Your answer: 783.3 gal
